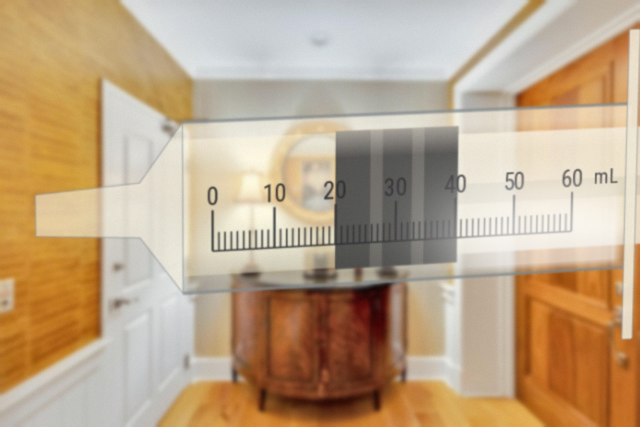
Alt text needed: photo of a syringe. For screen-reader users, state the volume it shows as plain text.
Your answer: 20 mL
